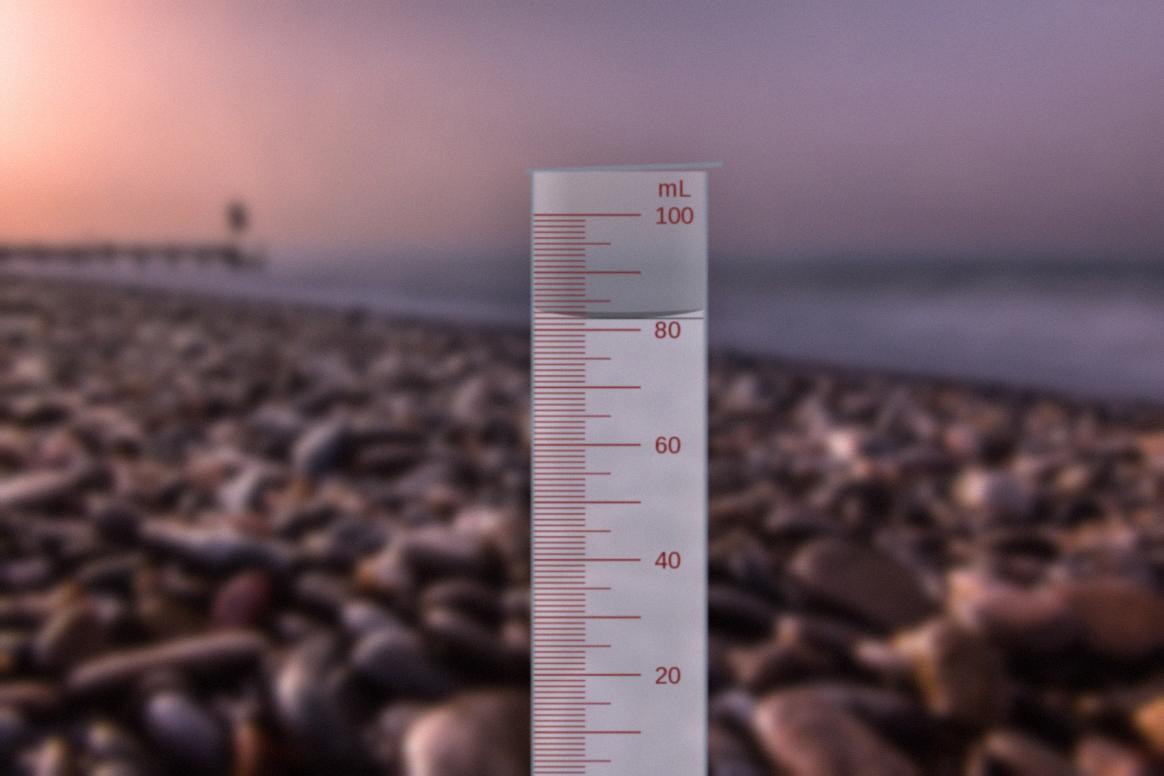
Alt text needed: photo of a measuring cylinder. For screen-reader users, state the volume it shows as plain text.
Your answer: 82 mL
